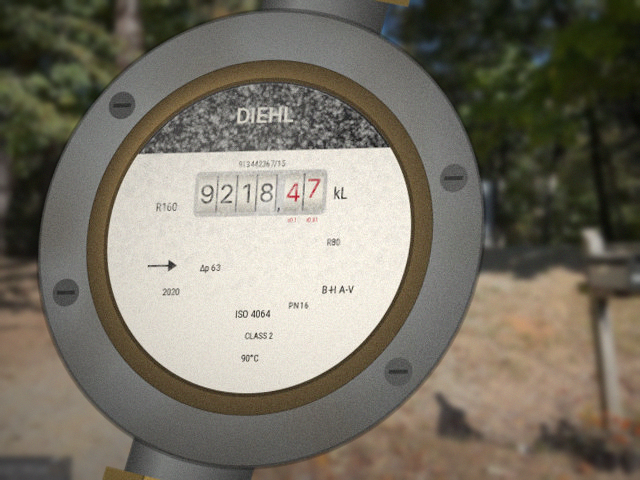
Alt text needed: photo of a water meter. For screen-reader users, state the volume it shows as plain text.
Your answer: 9218.47 kL
